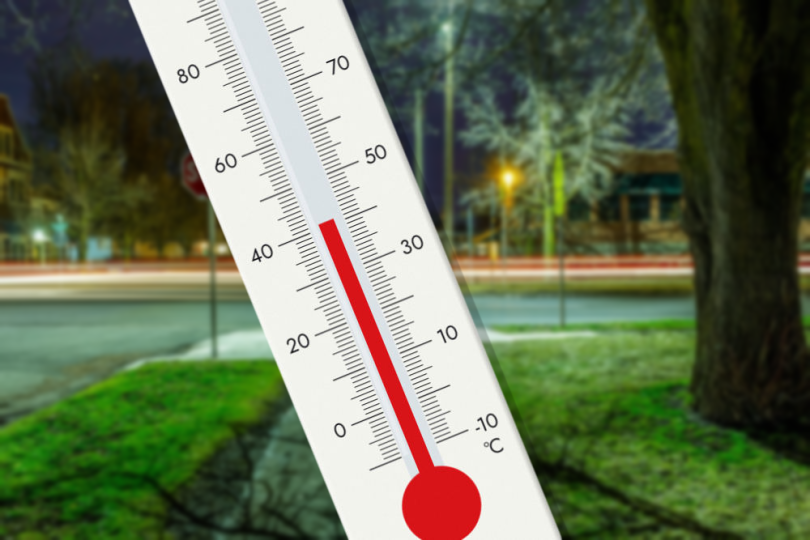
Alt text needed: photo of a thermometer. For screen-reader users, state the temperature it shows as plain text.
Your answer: 41 °C
